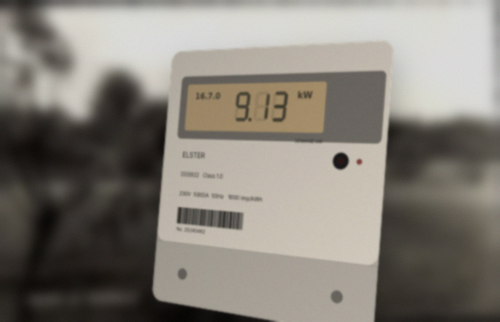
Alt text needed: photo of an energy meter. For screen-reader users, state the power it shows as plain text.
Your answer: 9.13 kW
